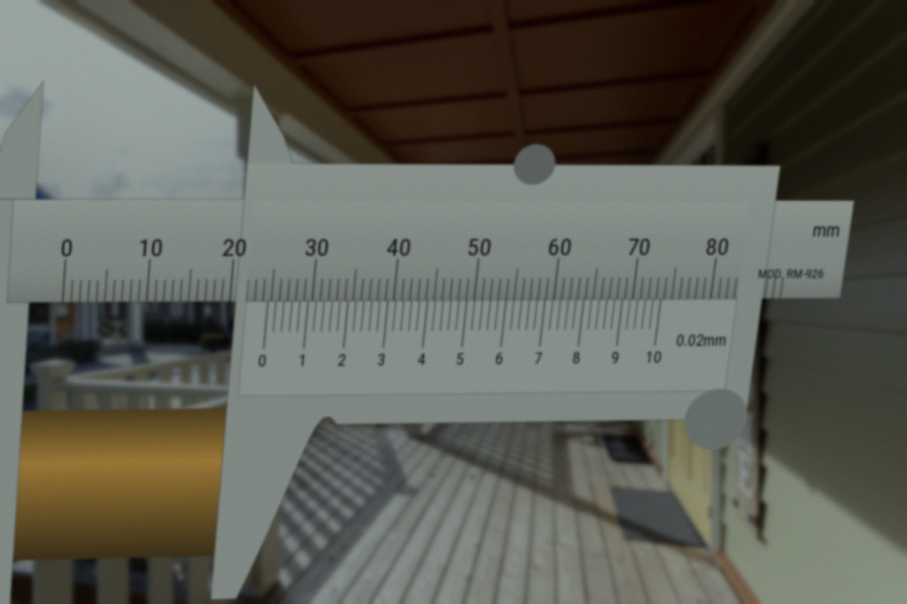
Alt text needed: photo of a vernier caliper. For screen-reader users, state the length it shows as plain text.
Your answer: 24.6 mm
